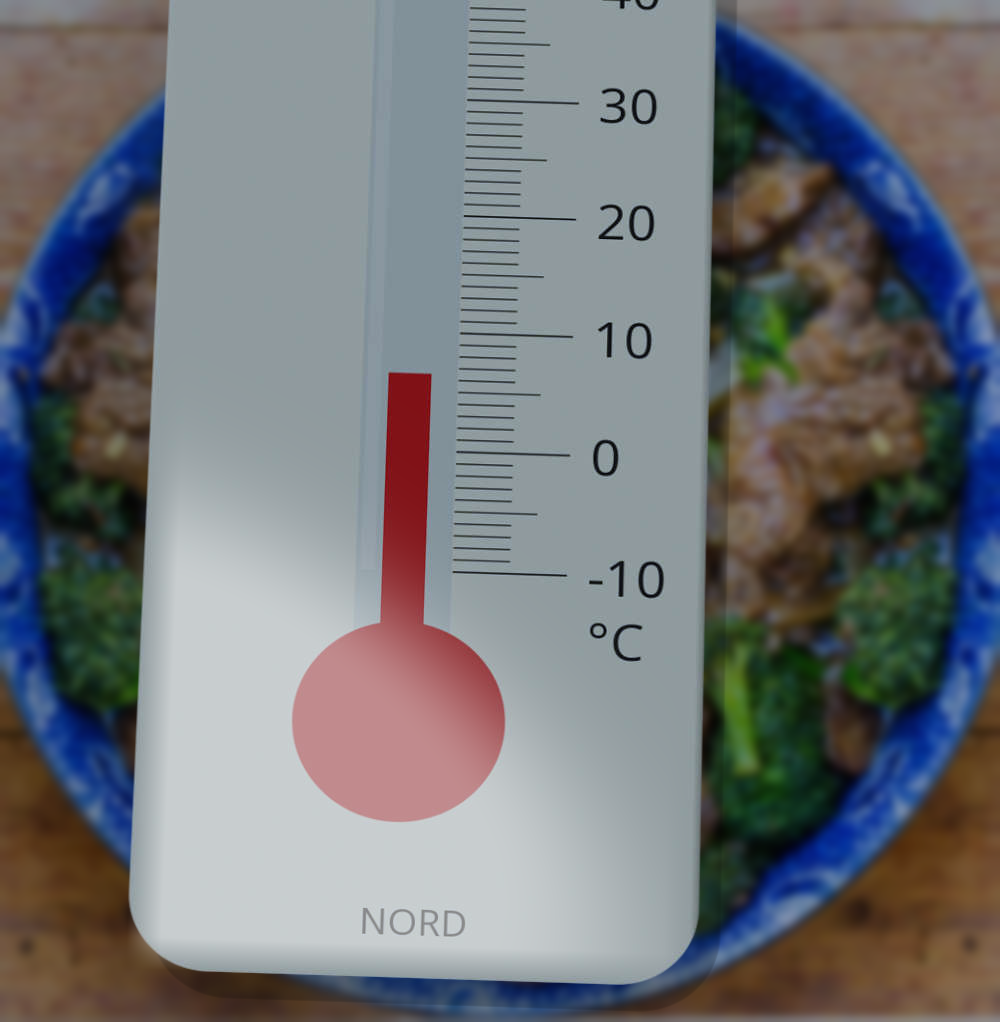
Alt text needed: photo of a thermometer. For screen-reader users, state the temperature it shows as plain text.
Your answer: 6.5 °C
